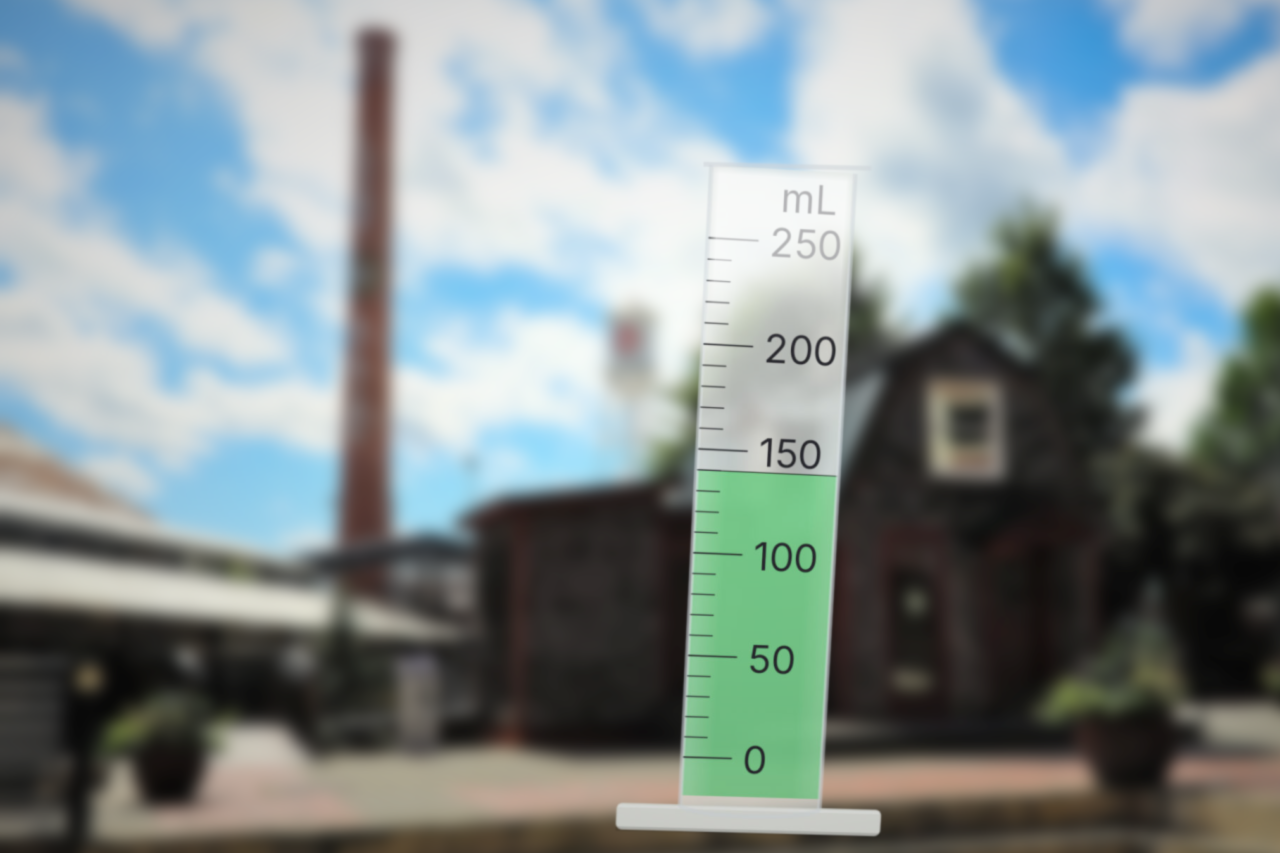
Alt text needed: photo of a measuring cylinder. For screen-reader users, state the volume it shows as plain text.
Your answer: 140 mL
